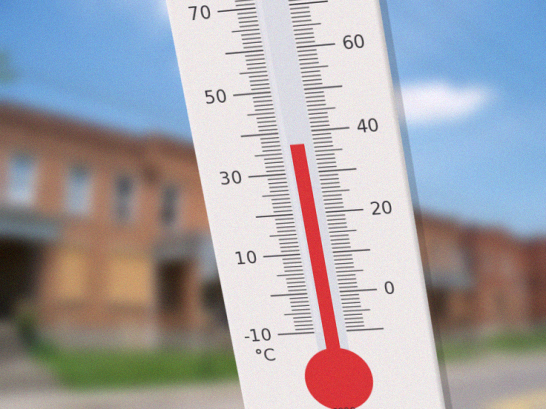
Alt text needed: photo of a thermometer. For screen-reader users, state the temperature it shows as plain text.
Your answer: 37 °C
